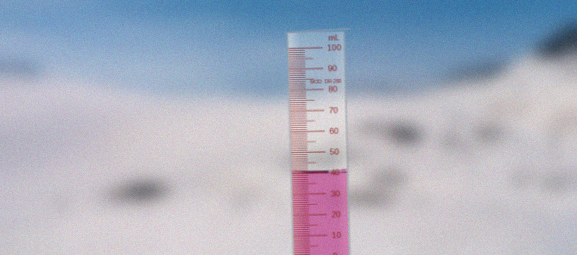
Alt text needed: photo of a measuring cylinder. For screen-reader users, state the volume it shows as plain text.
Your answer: 40 mL
